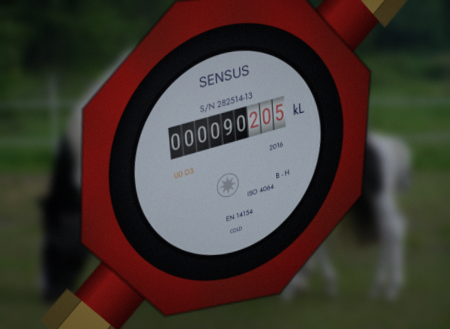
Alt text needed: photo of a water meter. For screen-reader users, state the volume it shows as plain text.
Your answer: 90.205 kL
